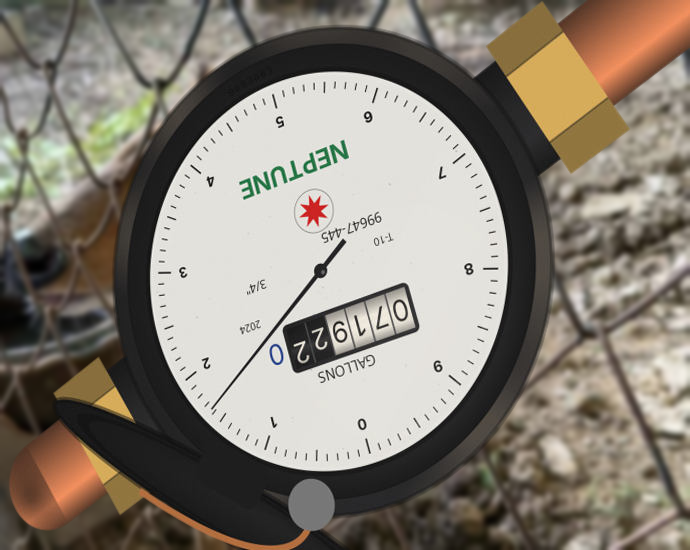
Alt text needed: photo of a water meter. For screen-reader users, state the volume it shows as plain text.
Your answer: 719221.6 gal
